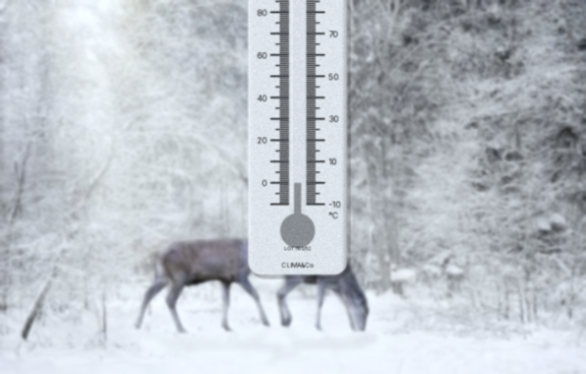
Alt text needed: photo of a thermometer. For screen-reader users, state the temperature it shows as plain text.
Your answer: 0 °C
